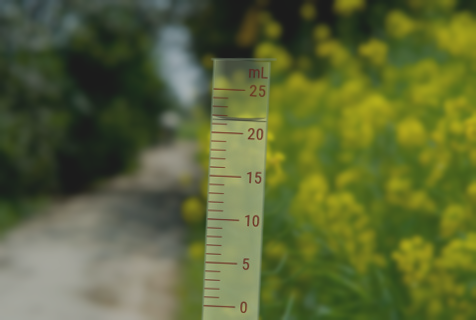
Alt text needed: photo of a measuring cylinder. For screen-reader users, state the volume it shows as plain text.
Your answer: 21.5 mL
